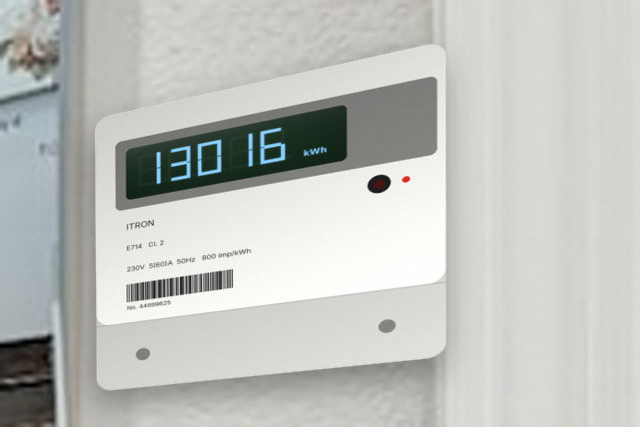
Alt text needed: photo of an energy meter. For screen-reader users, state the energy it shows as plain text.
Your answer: 13016 kWh
